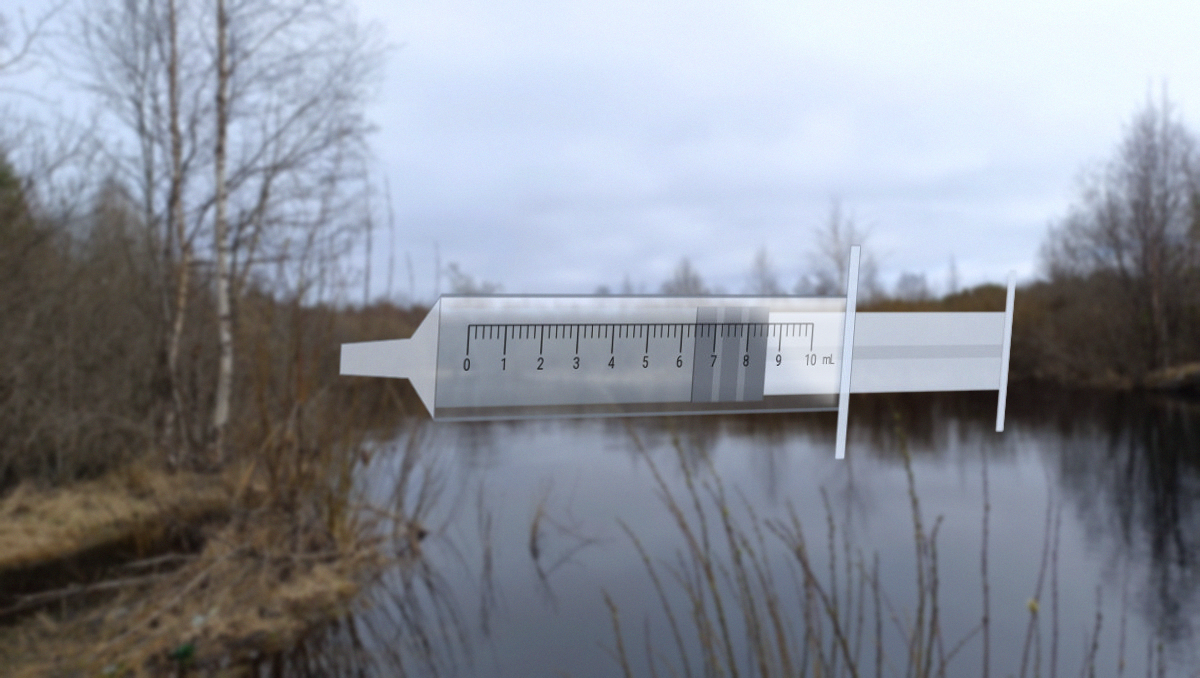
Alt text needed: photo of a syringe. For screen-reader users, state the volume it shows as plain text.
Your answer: 6.4 mL
